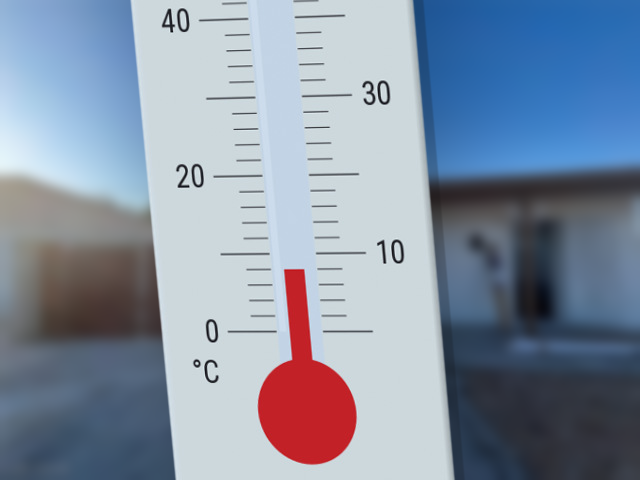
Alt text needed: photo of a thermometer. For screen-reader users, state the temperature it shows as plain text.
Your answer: 8 °C
